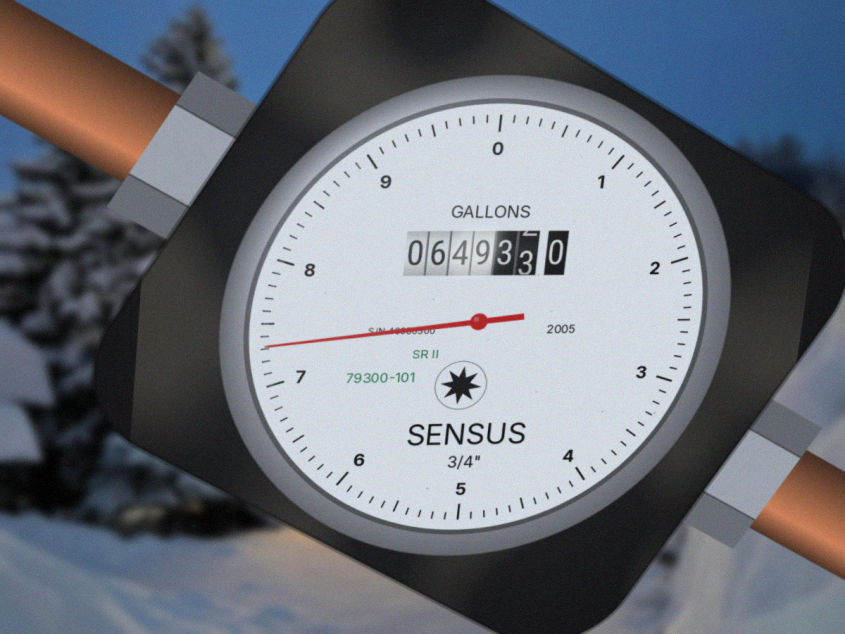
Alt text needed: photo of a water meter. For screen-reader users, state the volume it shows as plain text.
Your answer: 649327.3 gal
